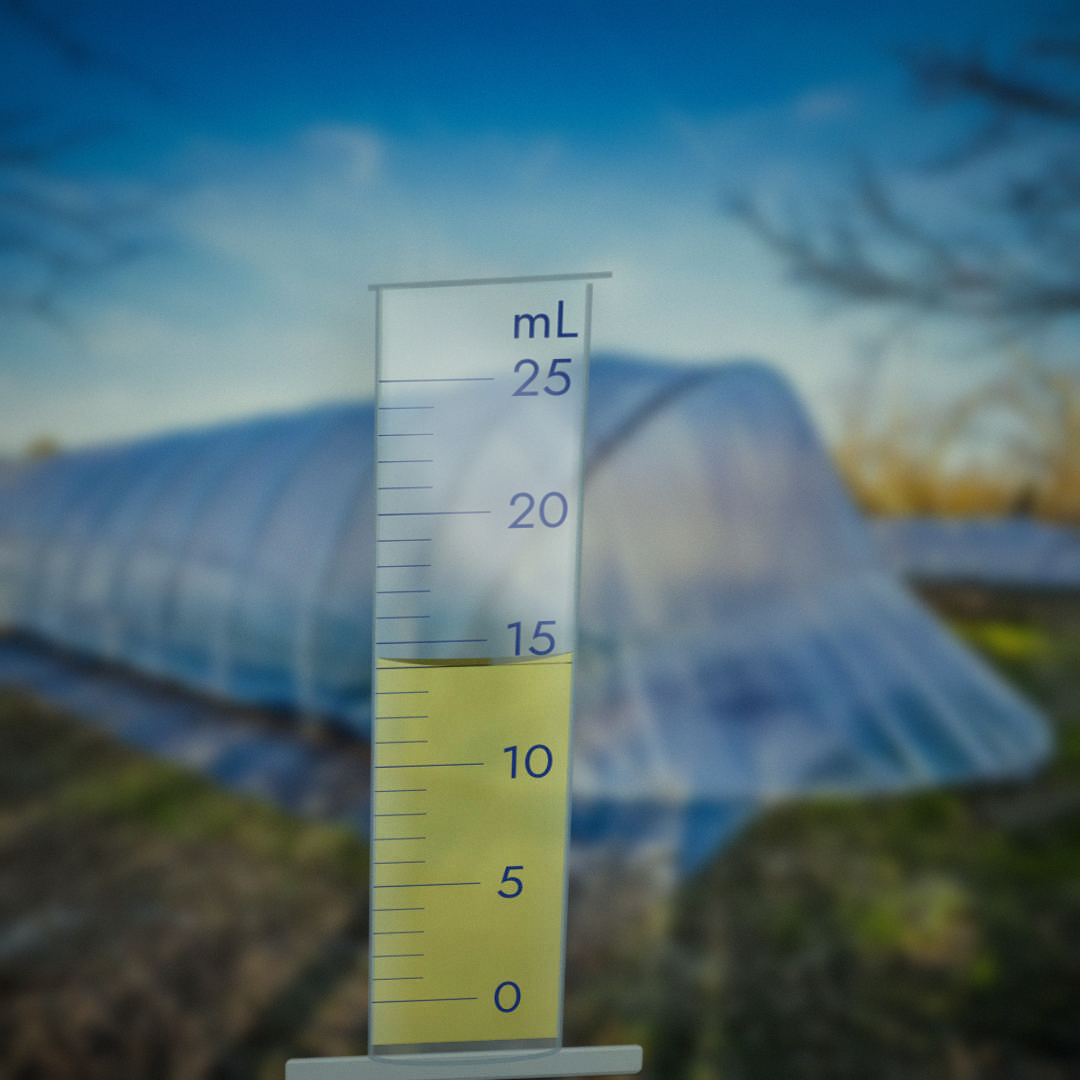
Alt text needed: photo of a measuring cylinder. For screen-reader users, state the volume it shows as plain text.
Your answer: 14 mL
